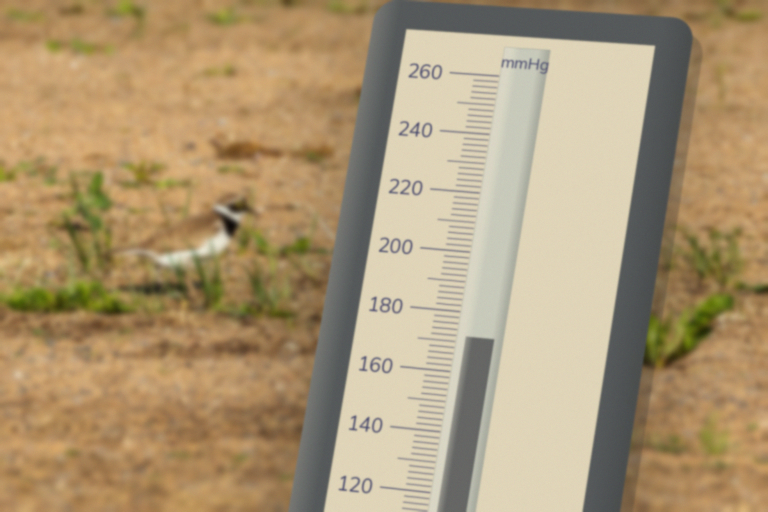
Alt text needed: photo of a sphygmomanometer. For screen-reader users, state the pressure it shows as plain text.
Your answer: 172 mmHg
